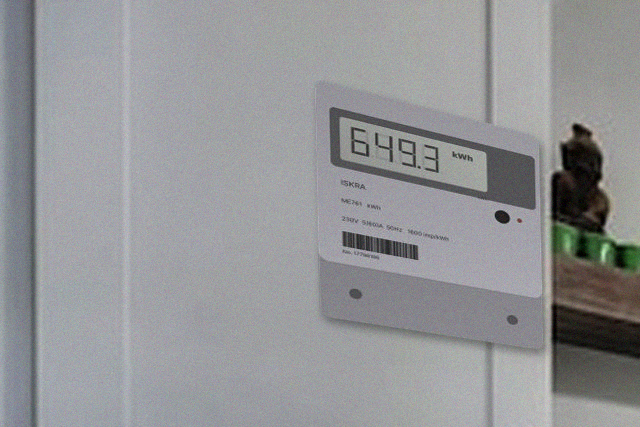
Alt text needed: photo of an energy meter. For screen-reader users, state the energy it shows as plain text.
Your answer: 649.3 kWh
